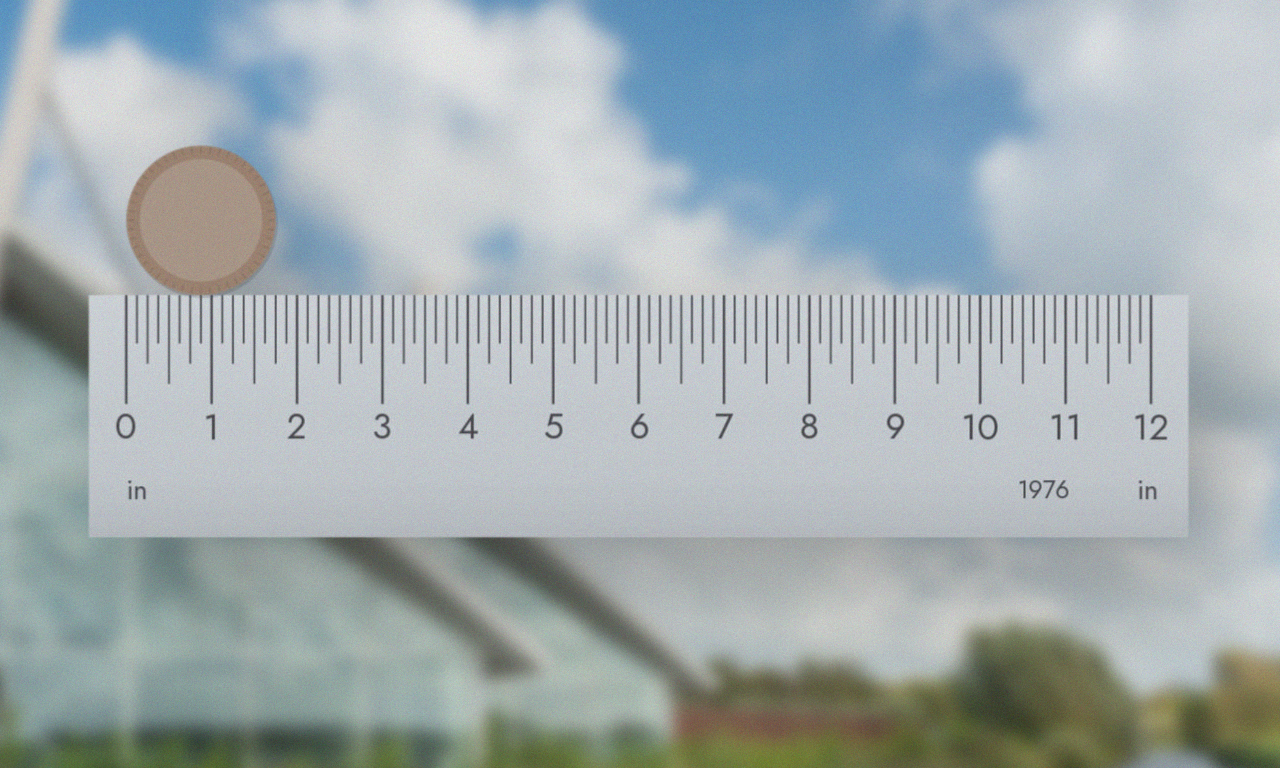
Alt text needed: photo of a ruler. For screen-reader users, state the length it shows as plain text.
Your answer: 1.75 in
